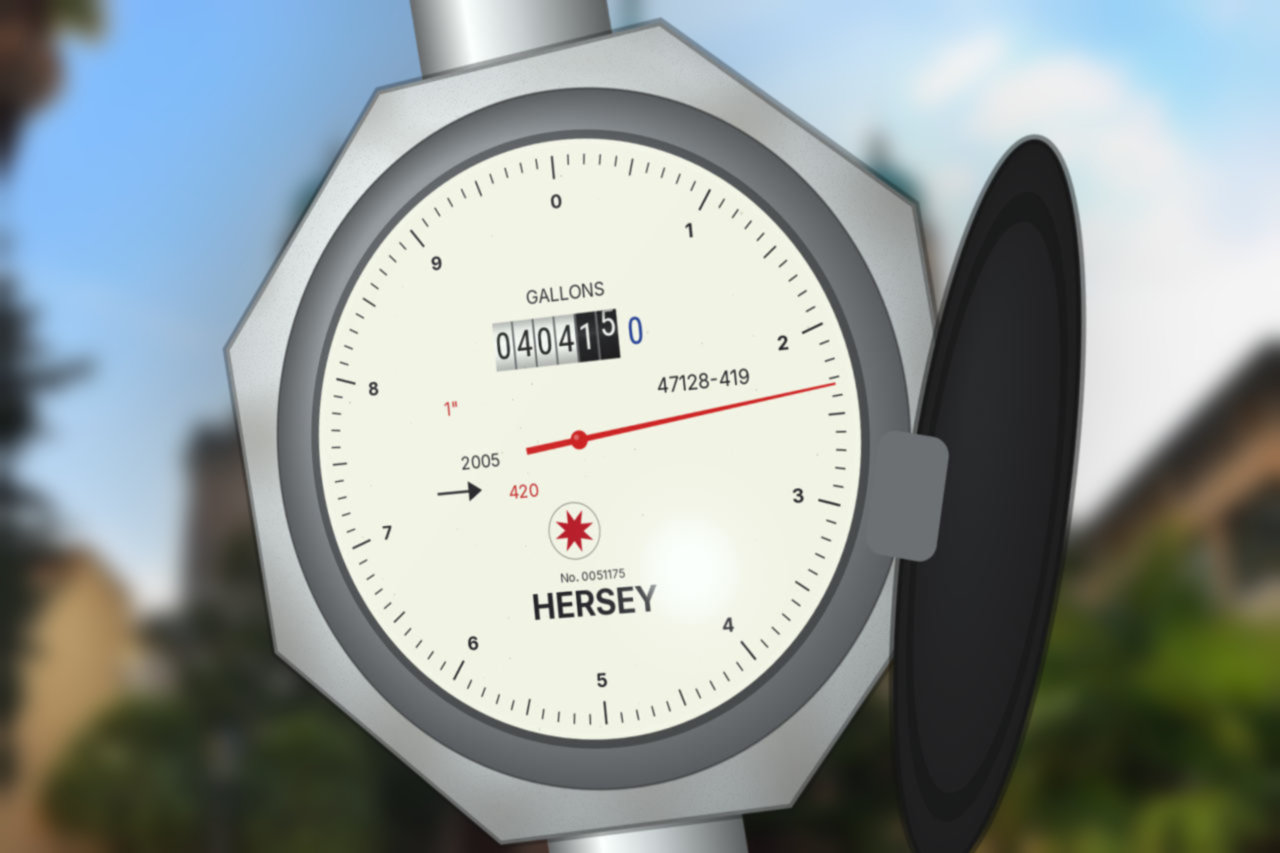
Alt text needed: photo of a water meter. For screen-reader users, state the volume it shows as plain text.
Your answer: 404152.3 gal
